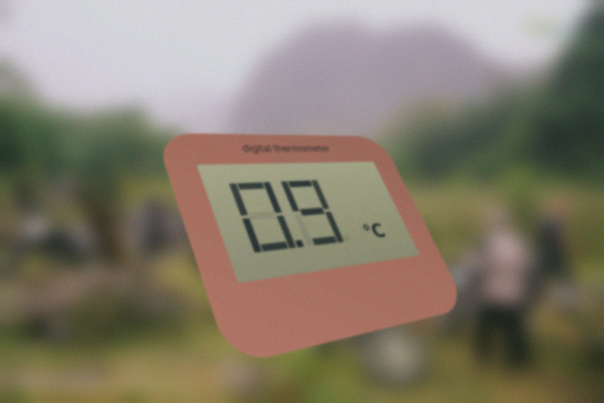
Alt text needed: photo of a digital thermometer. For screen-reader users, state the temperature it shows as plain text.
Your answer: 0.9 °C
